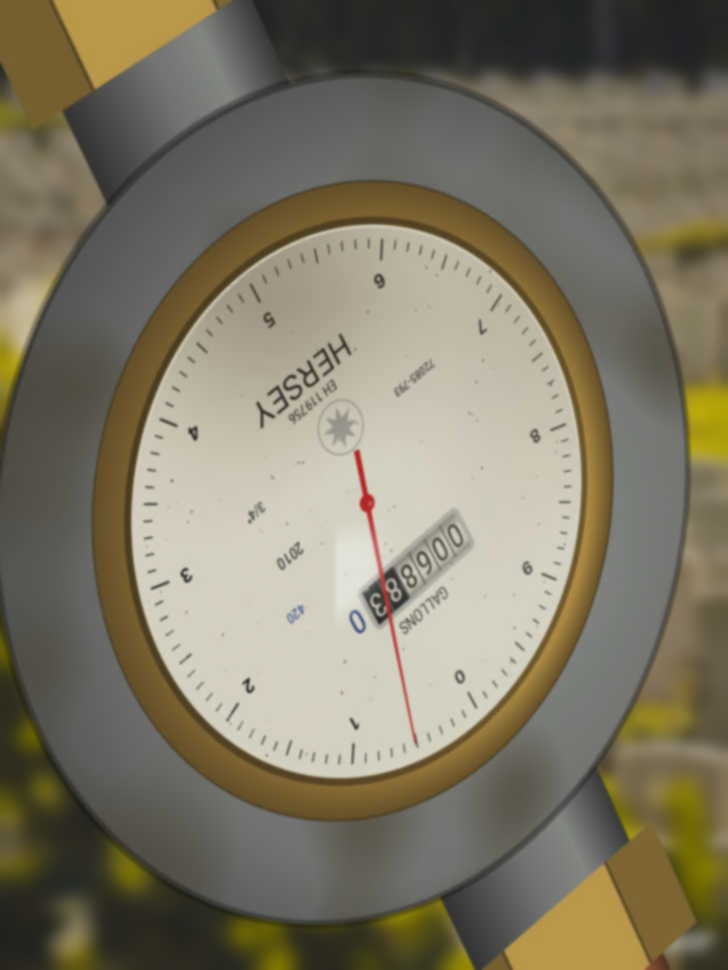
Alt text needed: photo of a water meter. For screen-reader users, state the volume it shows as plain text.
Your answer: 68830.5 gal
